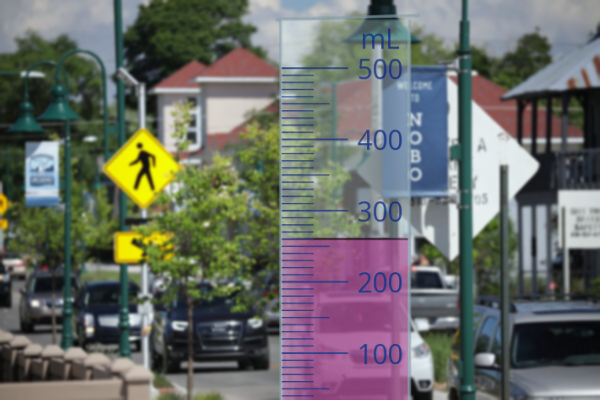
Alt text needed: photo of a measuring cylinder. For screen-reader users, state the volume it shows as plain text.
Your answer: 260 mL
